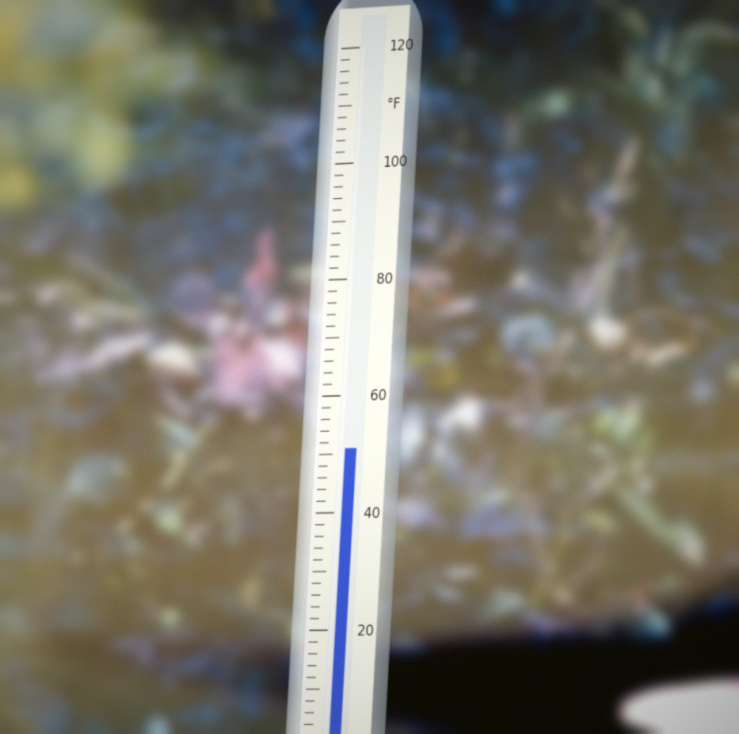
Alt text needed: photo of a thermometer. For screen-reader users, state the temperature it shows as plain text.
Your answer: 51 °F
